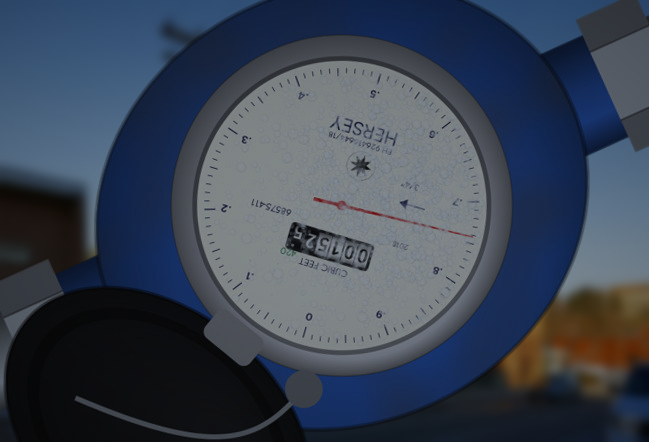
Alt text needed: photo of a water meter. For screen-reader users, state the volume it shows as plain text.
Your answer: 1524.74 ft³
